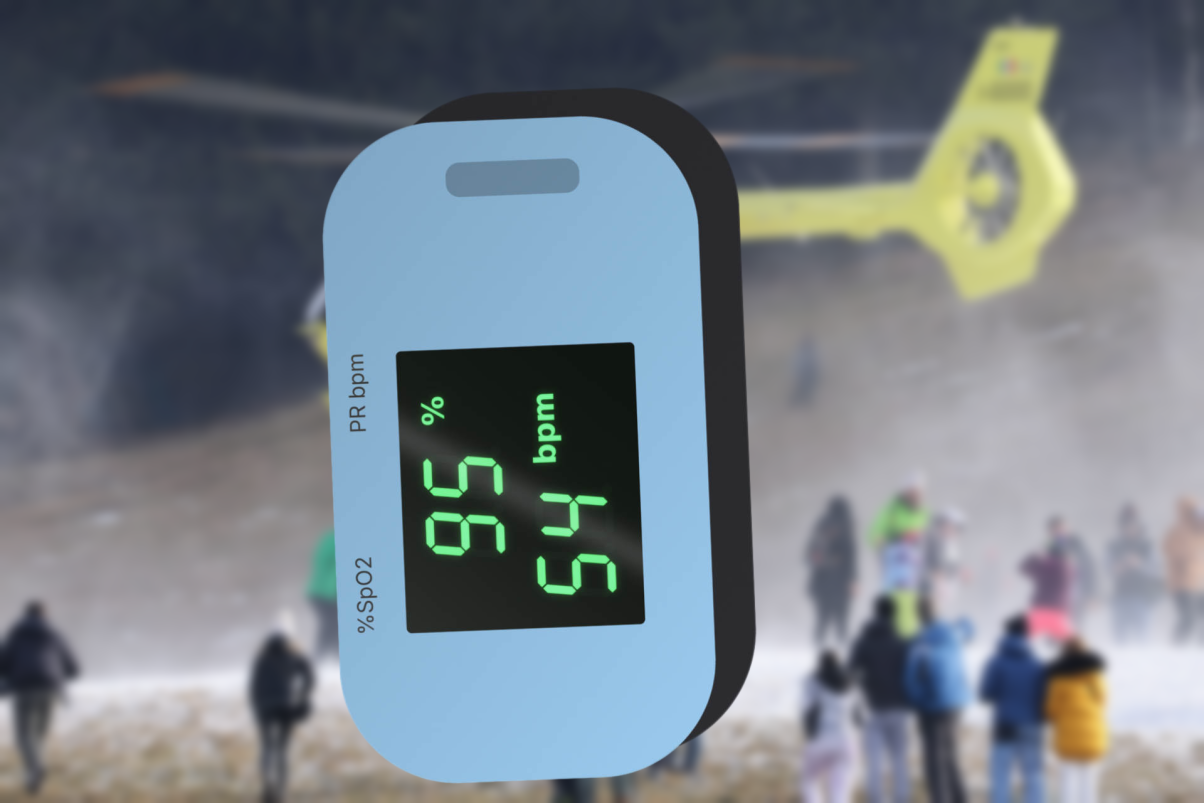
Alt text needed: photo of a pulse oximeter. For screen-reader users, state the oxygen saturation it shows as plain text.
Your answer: 95 %
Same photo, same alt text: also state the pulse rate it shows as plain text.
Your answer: 54 bpm
